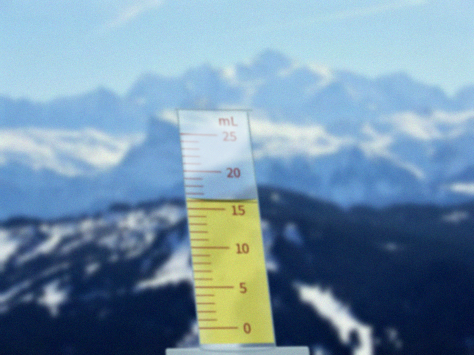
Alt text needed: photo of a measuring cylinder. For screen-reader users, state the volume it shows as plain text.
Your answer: 16 mL
